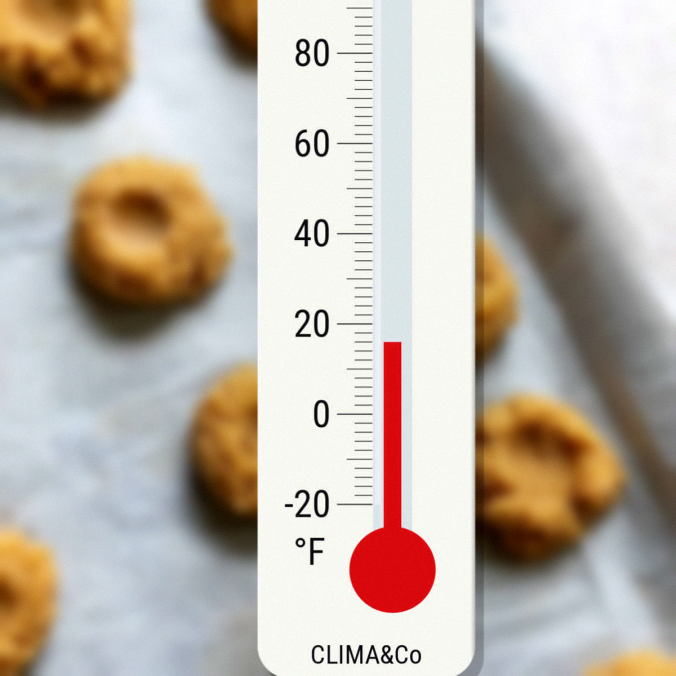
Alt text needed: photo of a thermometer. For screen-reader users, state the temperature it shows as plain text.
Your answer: 16 °F
